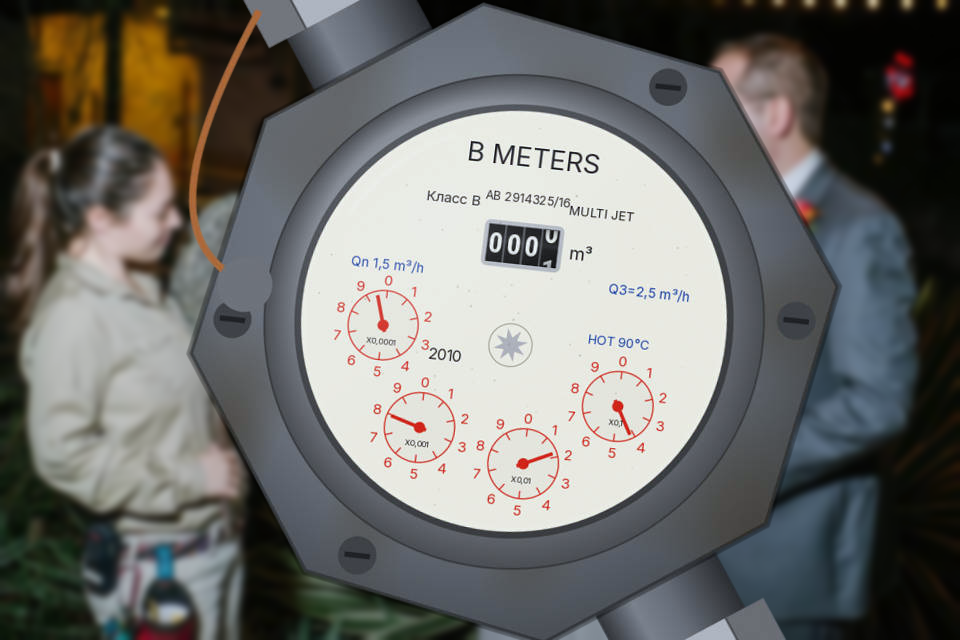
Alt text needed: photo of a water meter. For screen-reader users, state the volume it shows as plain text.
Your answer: 0.4179 m³
